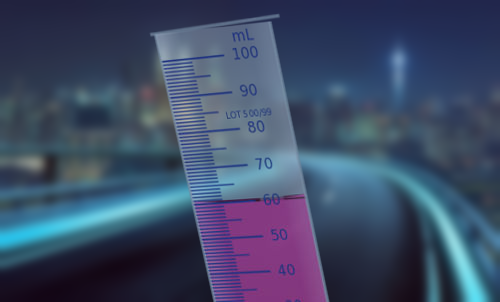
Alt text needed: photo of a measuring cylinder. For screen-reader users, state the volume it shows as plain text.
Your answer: 60 mL
